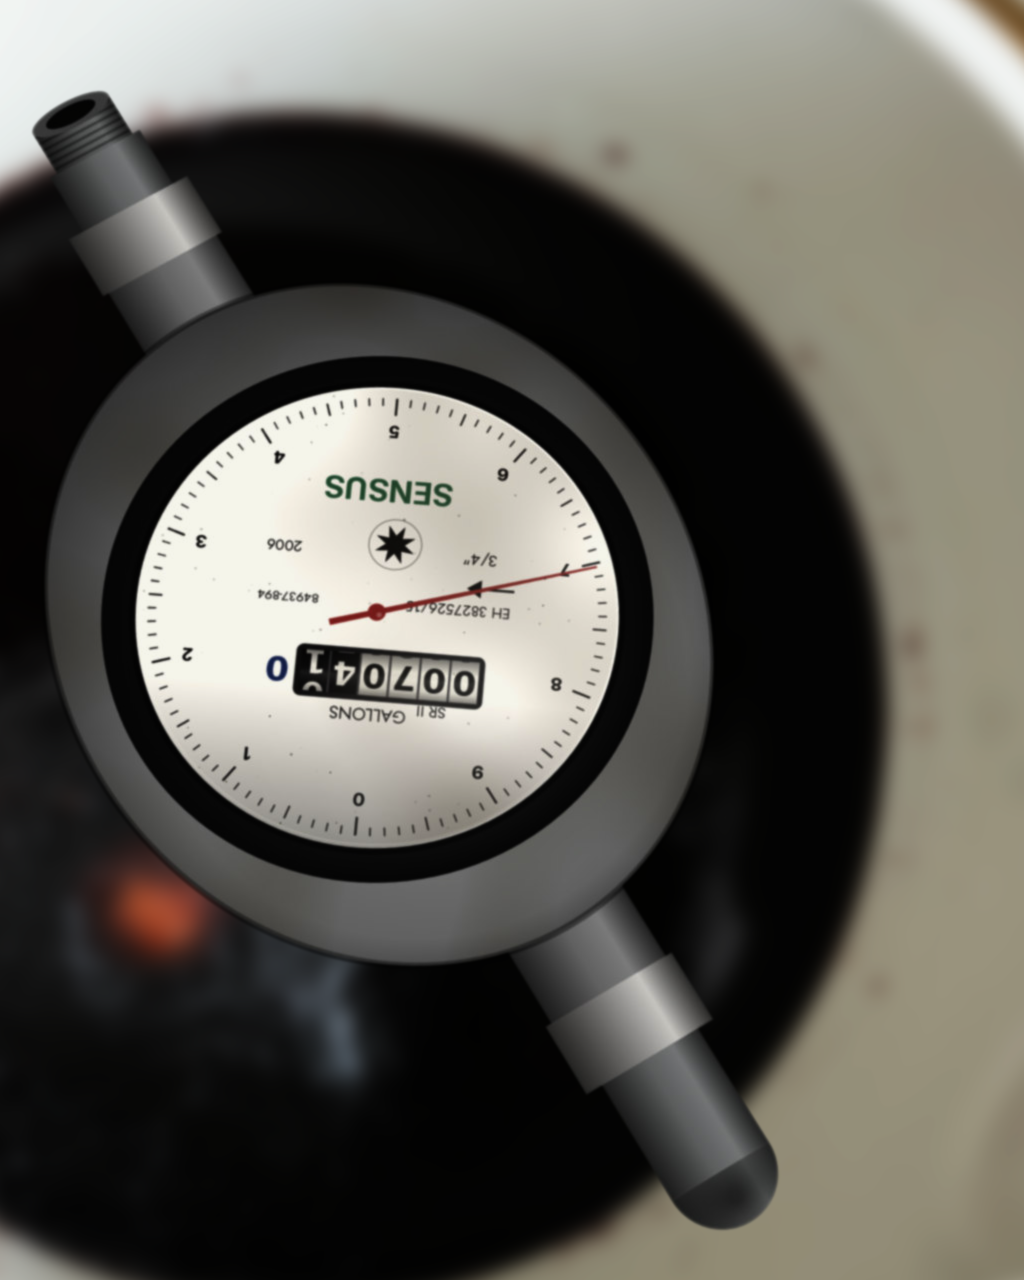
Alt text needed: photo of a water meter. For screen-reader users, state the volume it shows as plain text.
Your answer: 70407.0 gal
